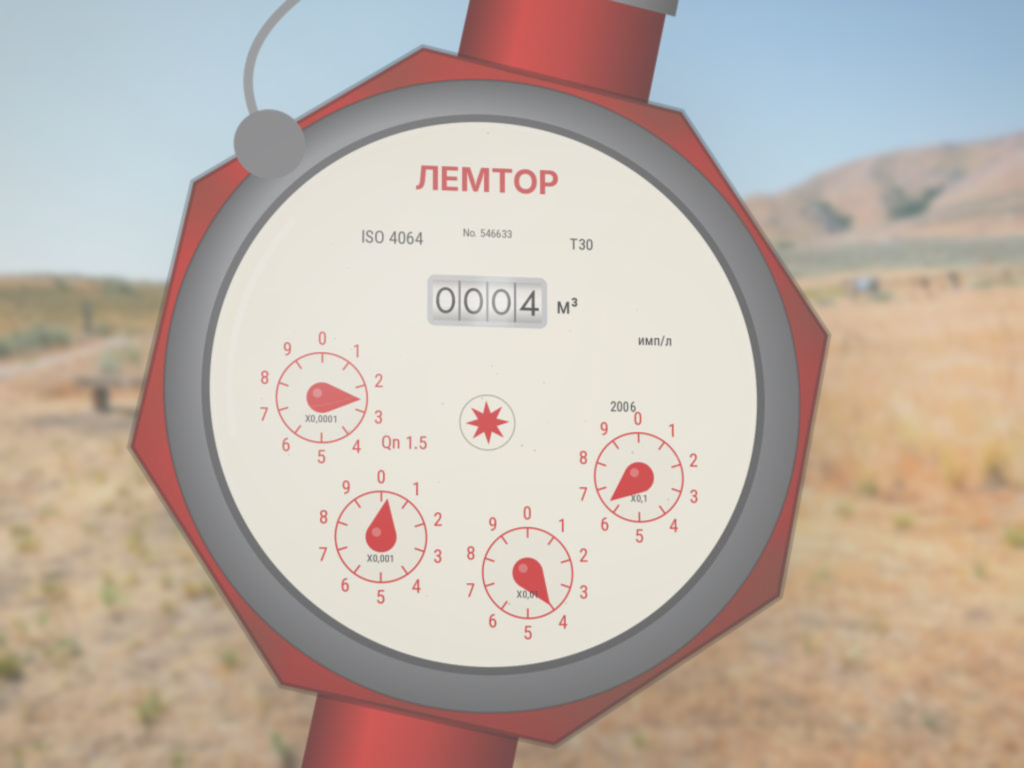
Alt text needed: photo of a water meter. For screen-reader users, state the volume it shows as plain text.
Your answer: 4.6402 m³
